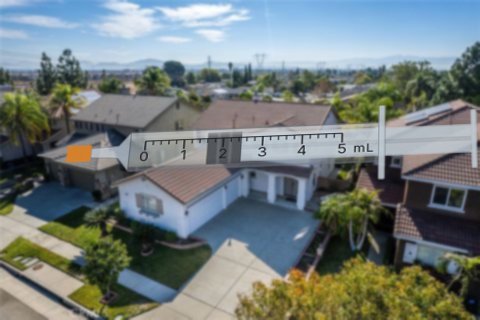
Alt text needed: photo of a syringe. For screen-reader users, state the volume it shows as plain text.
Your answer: 1.6 mL
